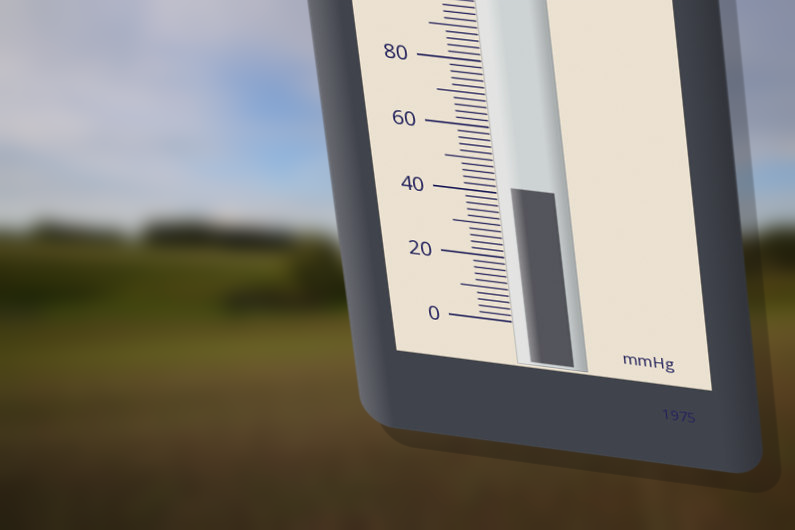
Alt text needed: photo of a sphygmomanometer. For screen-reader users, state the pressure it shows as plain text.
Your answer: 42 mmHg
